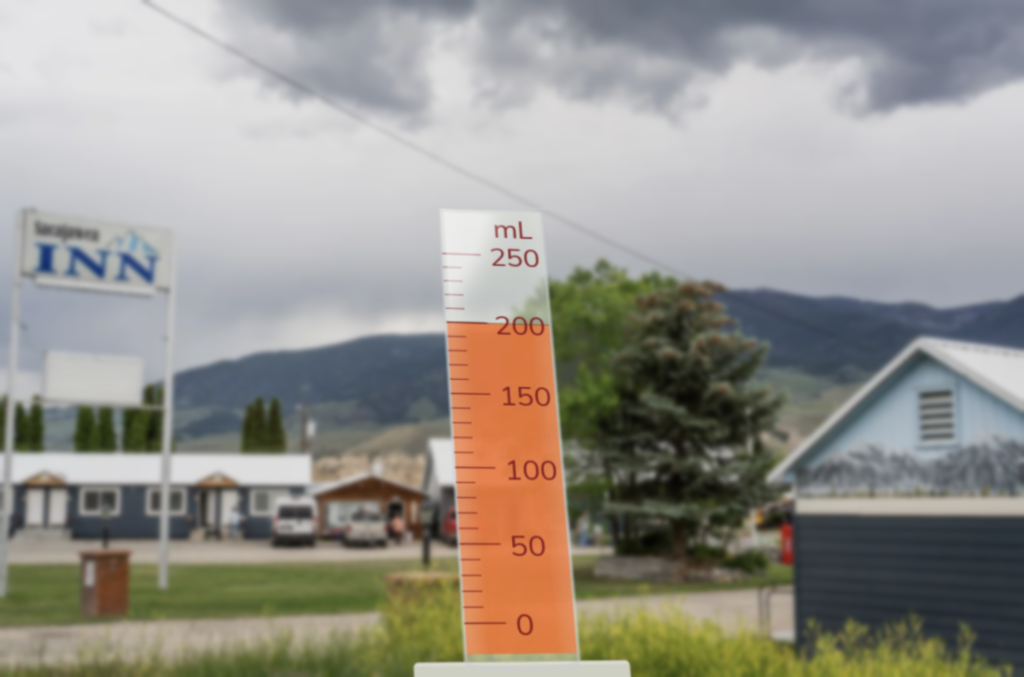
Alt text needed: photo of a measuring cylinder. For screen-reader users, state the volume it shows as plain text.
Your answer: 200 mL
